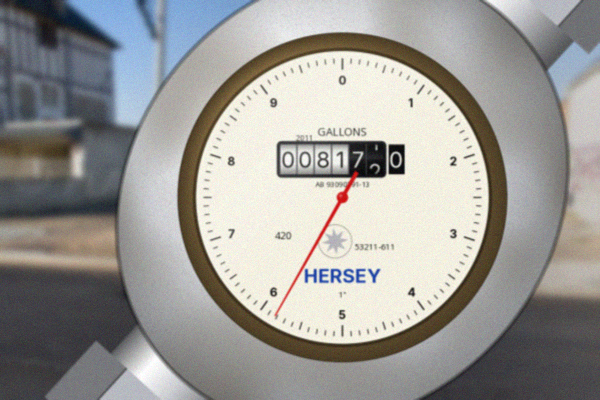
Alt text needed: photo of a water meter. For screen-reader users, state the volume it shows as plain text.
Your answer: 81715.8 gal
